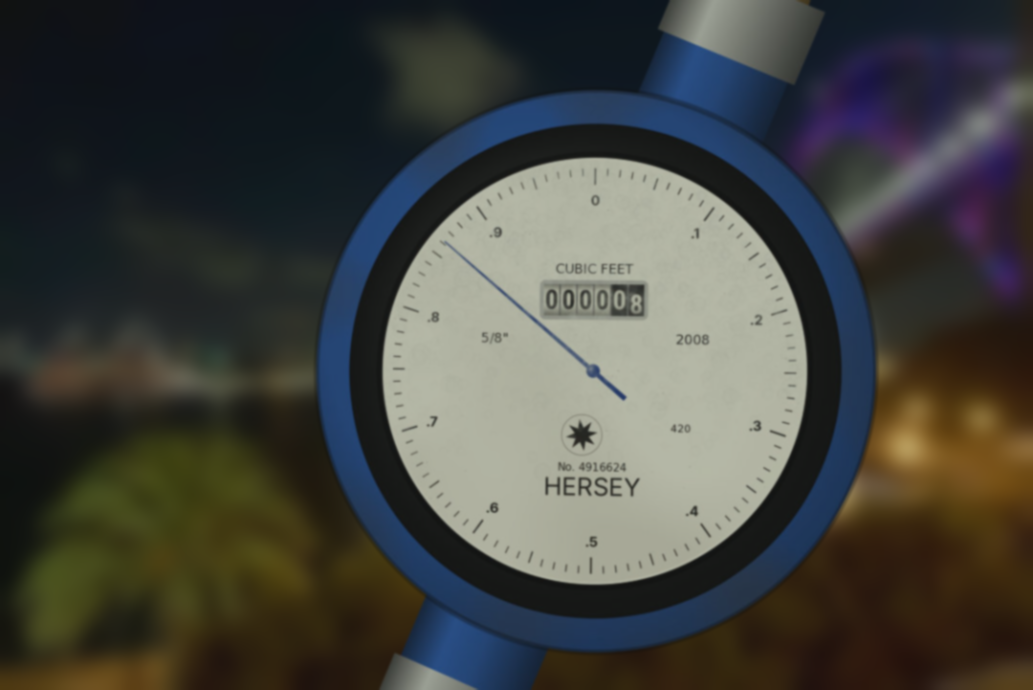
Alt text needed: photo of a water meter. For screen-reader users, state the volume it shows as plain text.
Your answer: 7.86 ft³
